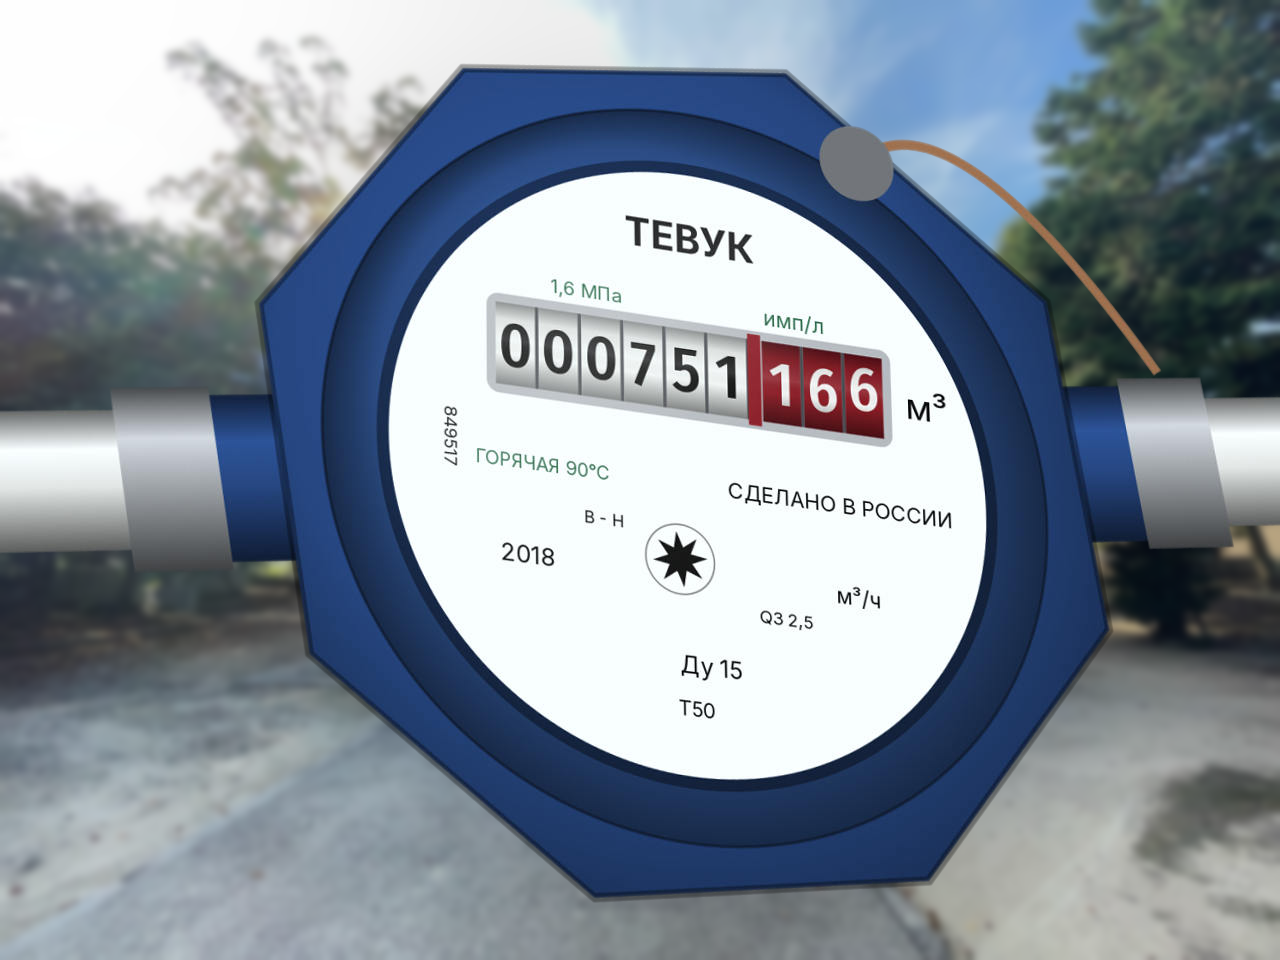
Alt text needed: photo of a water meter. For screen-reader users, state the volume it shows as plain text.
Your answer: 751.166 m³
